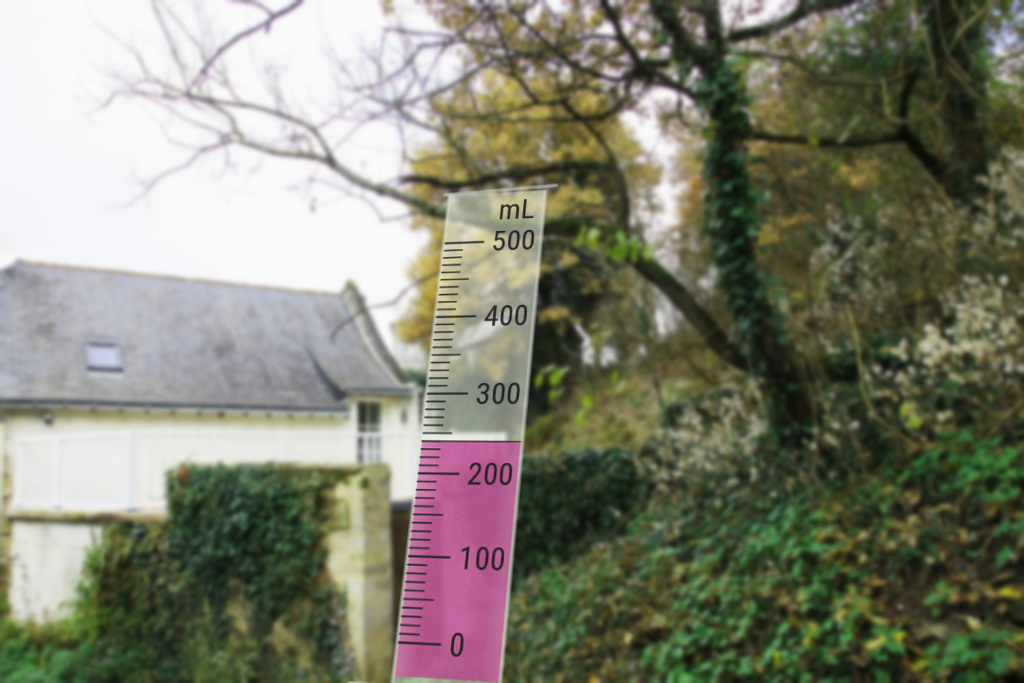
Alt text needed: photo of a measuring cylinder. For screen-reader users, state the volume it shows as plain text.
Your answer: 240 mL
